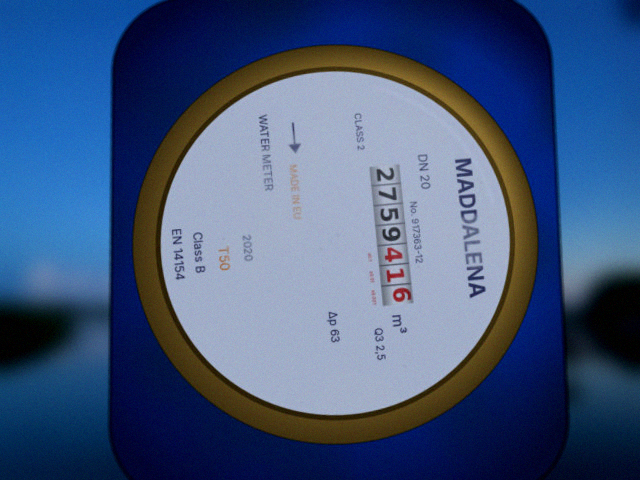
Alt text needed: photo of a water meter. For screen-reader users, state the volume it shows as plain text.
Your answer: 2759.416 m³
